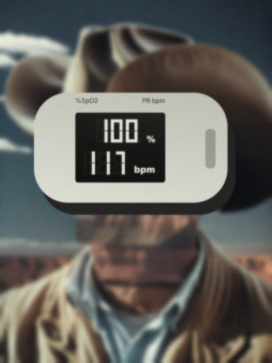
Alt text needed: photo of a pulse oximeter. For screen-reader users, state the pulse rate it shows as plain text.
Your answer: 117 bpm
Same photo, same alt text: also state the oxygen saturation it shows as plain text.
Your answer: 100 %
